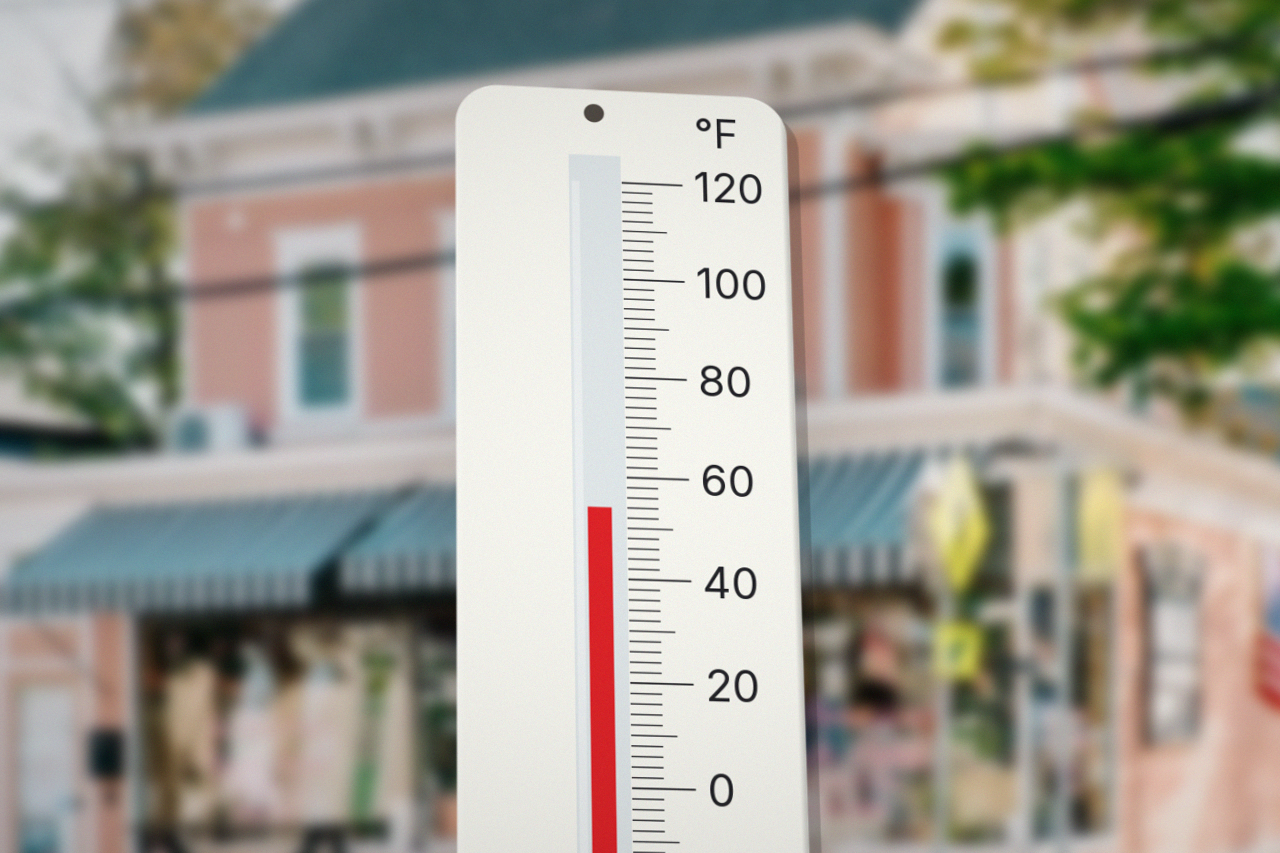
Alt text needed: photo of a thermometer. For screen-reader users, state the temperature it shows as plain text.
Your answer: 54 °F
